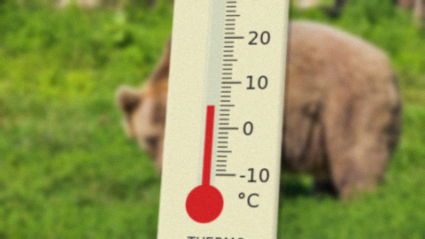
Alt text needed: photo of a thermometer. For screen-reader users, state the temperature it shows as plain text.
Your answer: 5 °C
